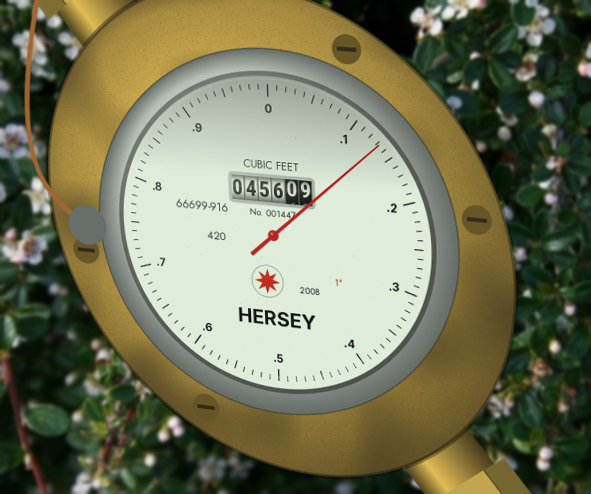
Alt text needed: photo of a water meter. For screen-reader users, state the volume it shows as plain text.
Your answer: 45609.13 ft³
